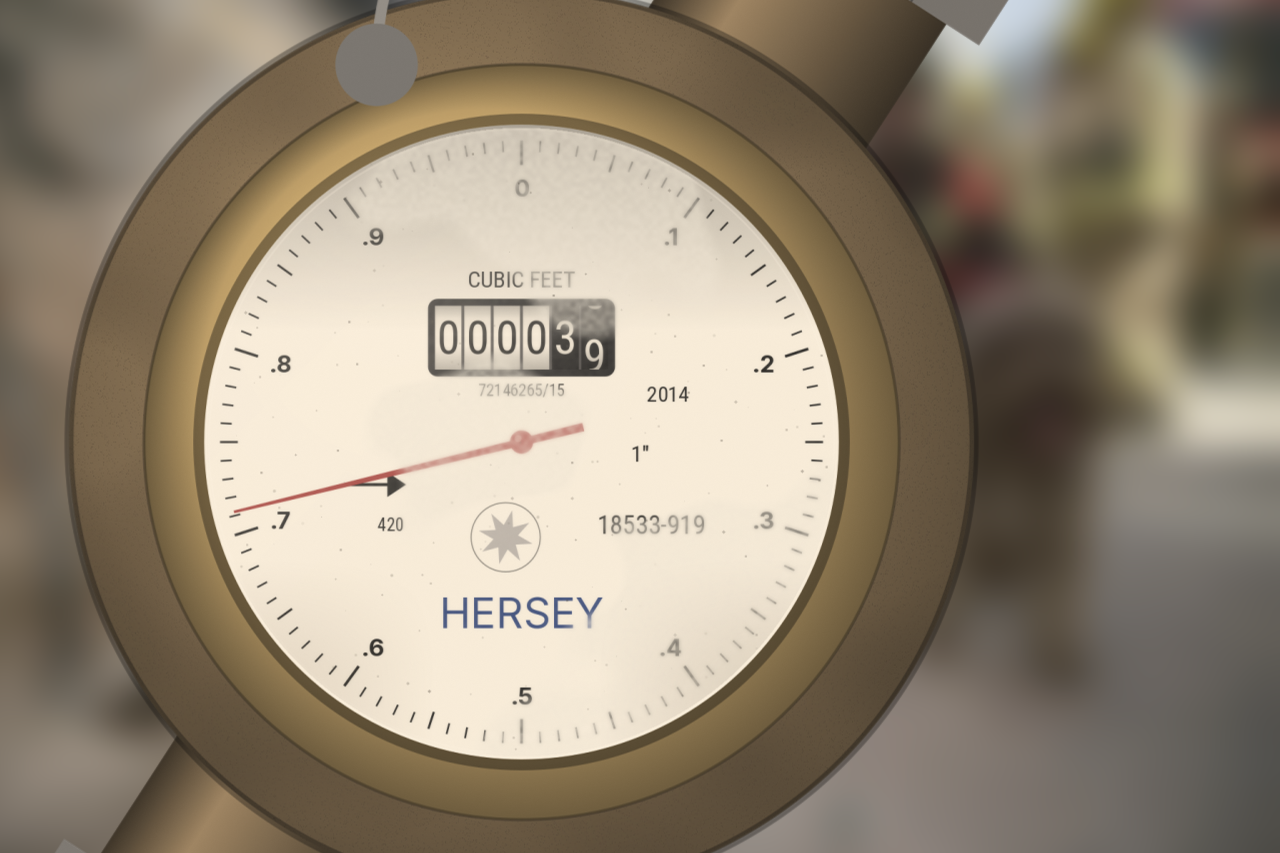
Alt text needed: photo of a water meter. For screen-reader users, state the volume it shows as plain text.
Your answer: 38.71 ft³
